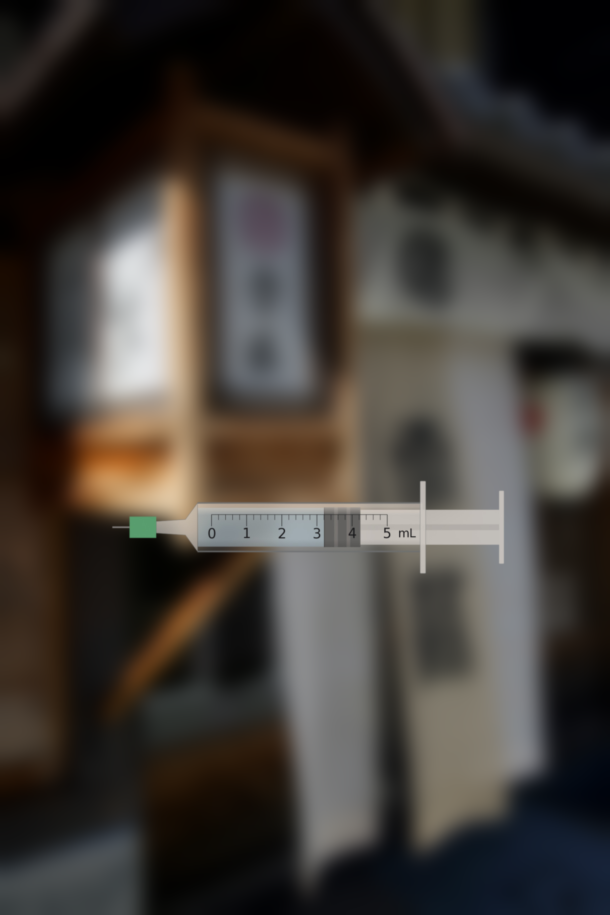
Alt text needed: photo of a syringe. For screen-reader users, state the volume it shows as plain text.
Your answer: 3.2 mL
